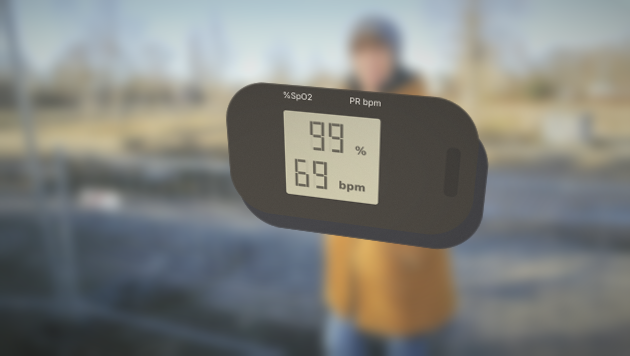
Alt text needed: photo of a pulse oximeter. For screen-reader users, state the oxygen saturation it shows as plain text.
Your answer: 99 %
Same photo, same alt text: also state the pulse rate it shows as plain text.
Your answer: 69 bpm
